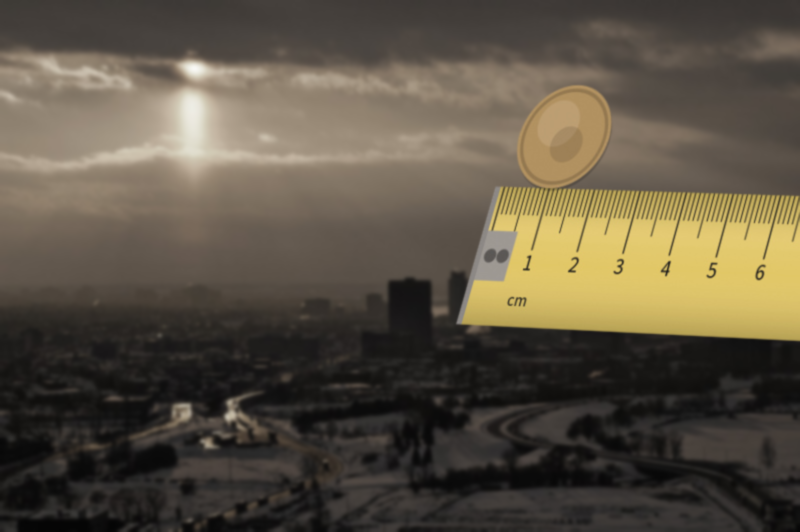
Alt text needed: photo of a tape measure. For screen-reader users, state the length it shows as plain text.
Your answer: 2 cm
